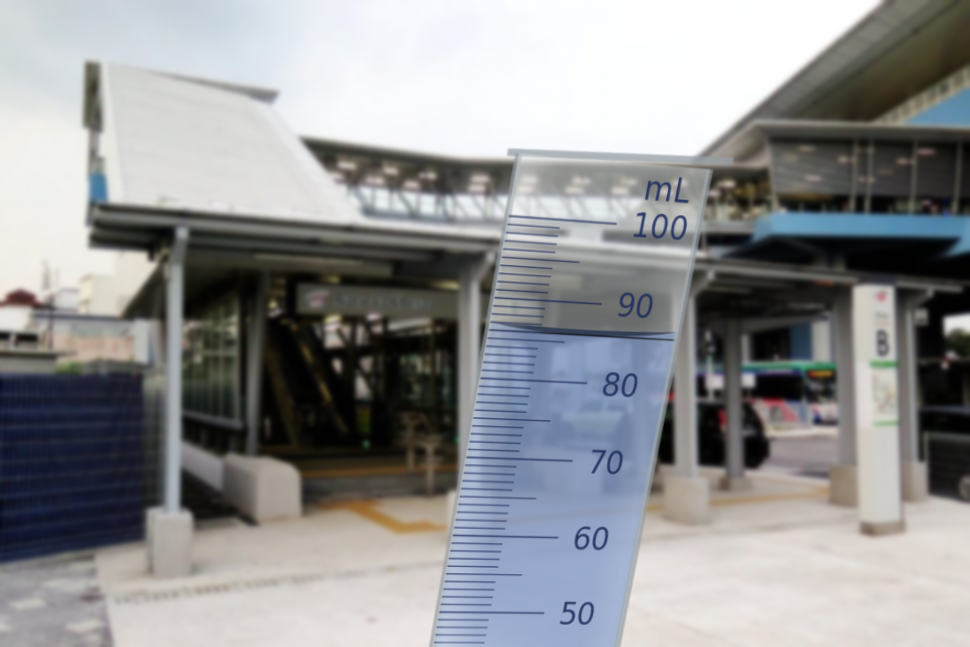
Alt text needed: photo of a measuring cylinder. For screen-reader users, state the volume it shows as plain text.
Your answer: 86 mL
